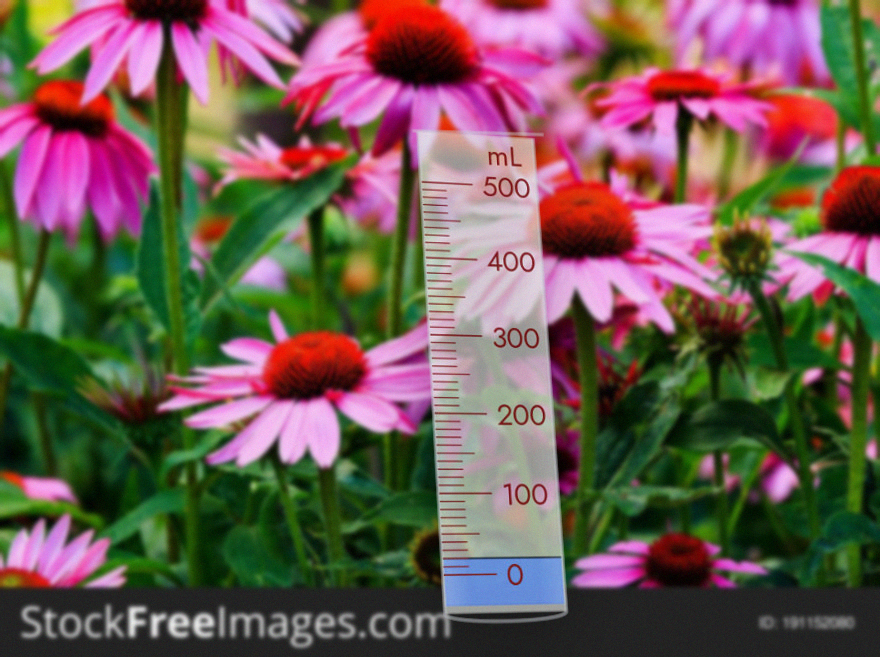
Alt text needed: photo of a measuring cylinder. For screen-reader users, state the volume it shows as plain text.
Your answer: 20 mL
